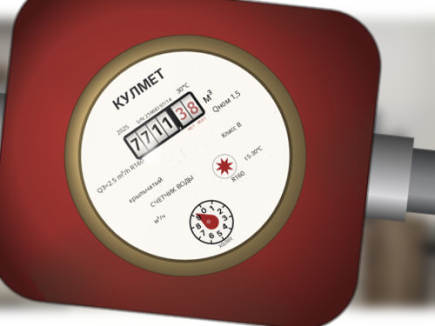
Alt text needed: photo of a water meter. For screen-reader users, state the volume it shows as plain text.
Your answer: 7711.379 m³
